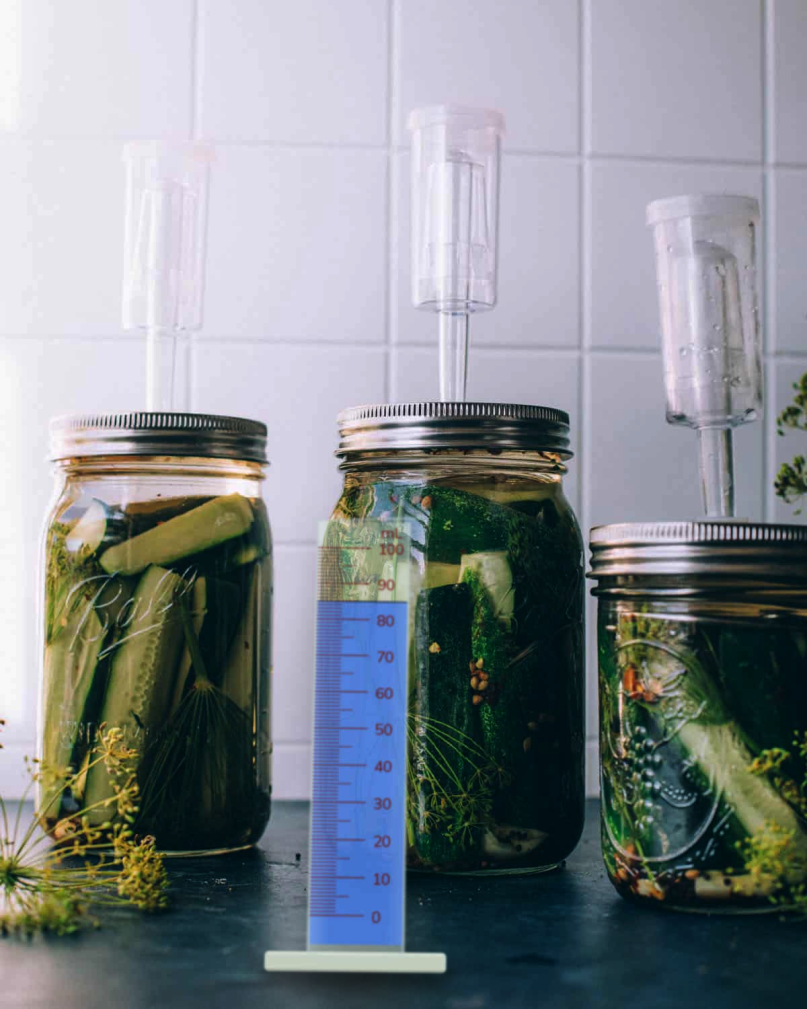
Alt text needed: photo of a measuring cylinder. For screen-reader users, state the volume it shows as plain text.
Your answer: 85 mL
